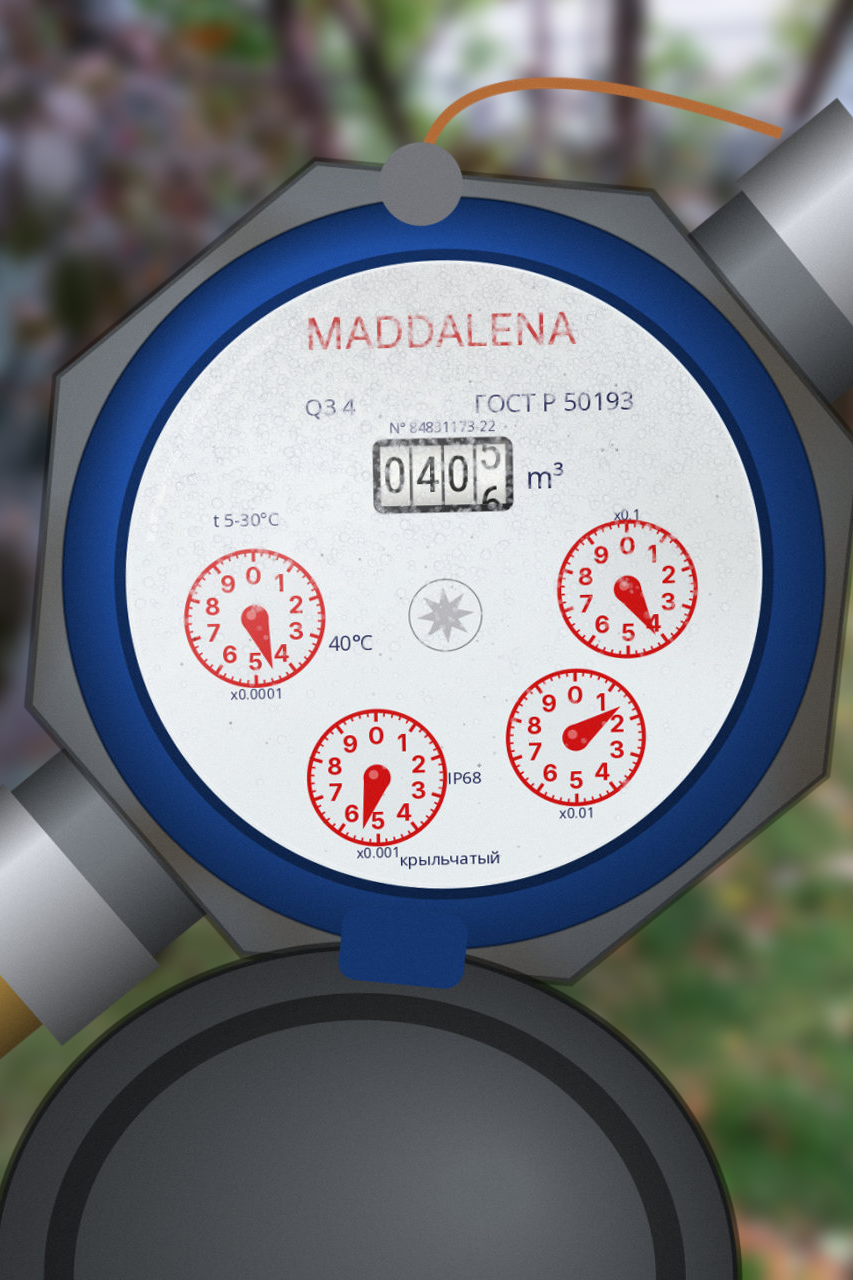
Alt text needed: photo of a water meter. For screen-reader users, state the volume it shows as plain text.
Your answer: 405.4154 m³
